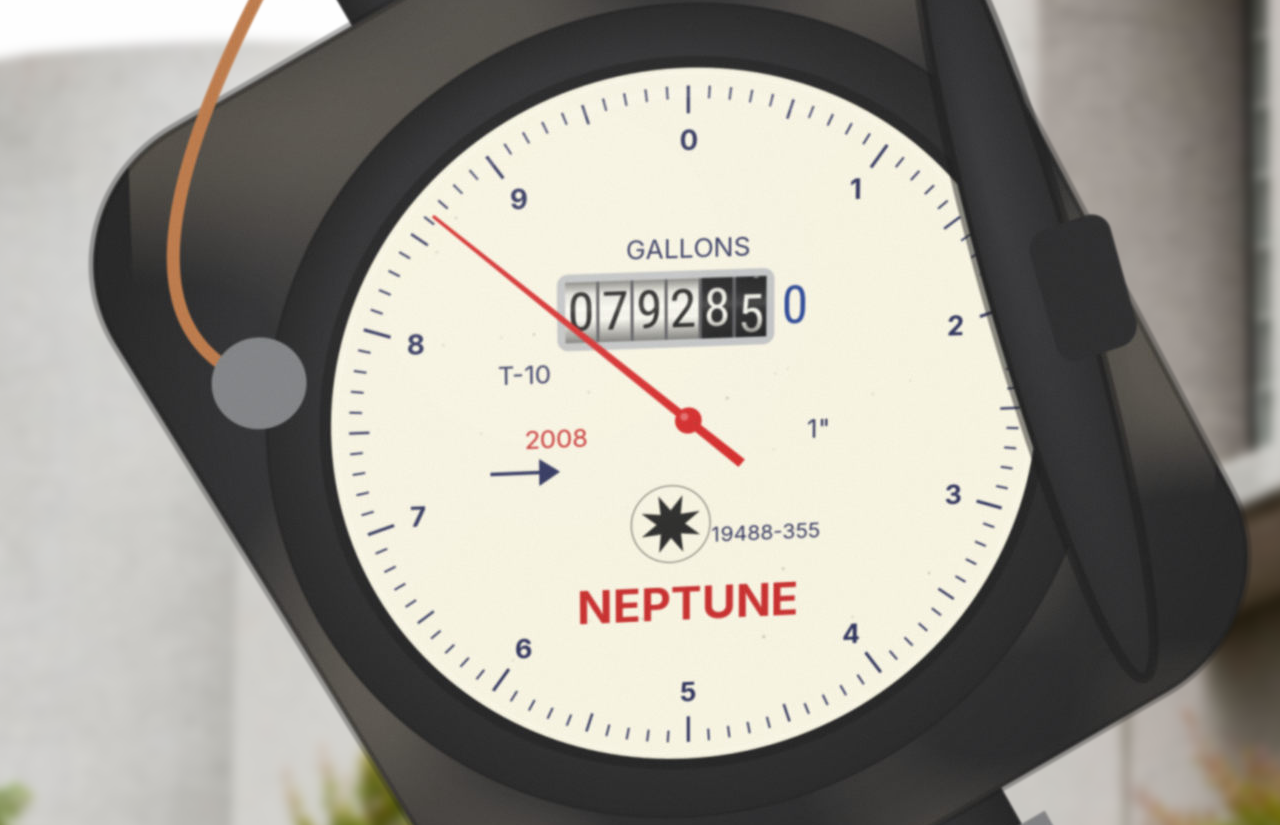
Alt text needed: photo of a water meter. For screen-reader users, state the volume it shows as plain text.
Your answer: 792848.6 gal
